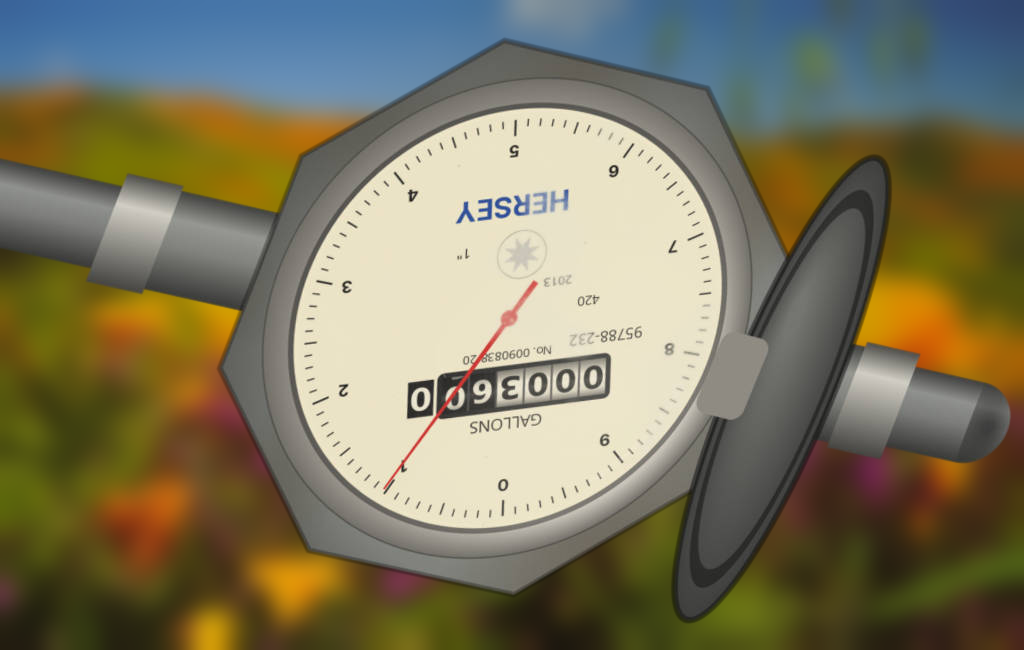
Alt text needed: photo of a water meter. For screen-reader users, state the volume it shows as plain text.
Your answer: 3601.0 gal
